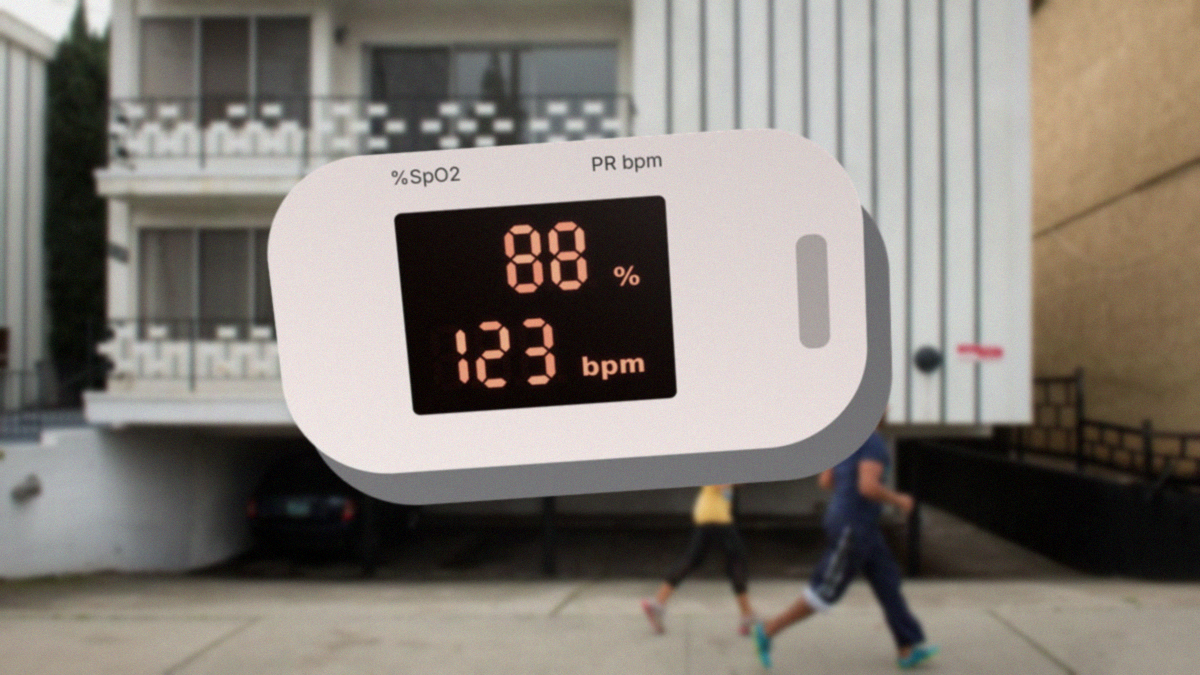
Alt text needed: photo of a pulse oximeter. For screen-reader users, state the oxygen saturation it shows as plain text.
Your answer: 88 %
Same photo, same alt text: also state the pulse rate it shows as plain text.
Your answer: 123 bpm
